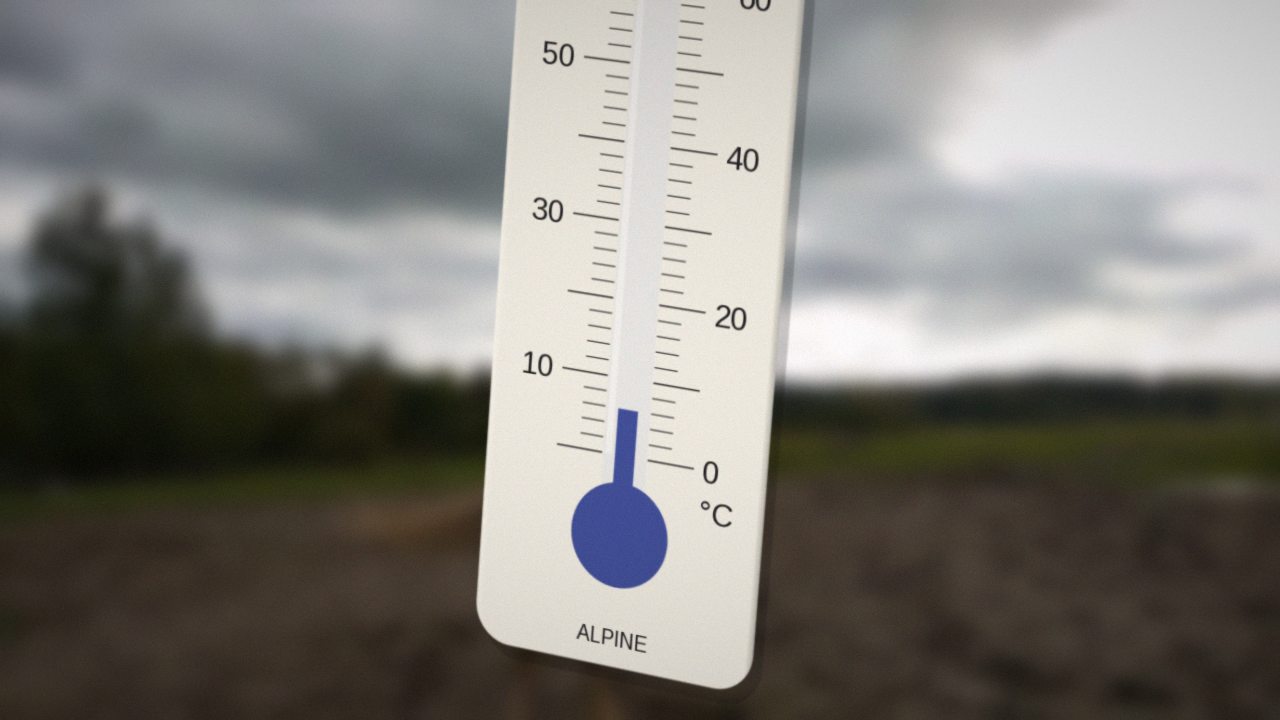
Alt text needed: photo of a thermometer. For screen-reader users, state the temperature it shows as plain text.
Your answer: 6 °C
